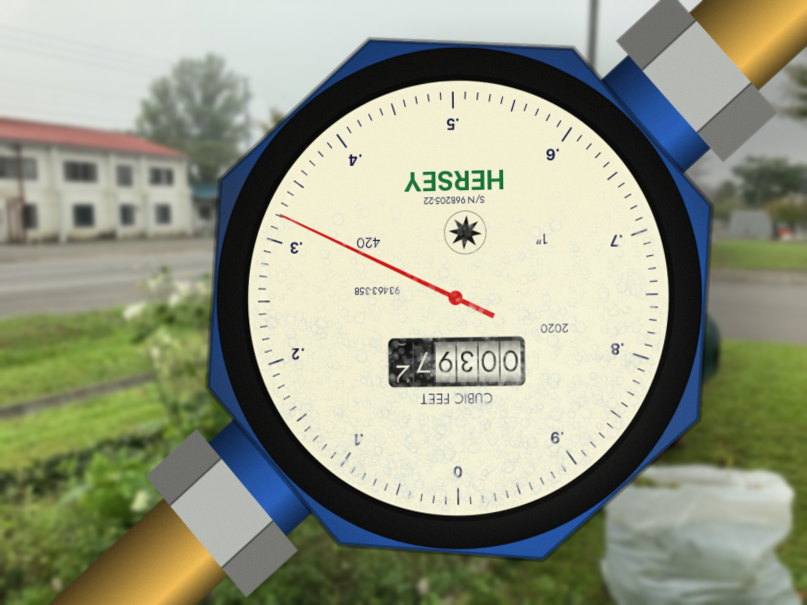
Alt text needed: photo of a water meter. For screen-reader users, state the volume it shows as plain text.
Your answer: 3972.32 ft³
